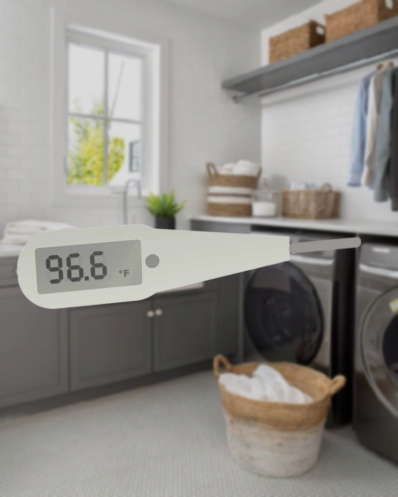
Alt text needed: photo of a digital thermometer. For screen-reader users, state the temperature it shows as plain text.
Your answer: 96.6 °F
